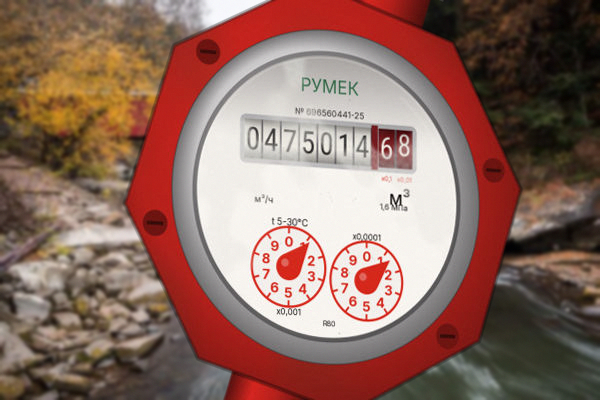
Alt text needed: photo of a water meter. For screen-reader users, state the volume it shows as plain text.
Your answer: 475014.6811 m³
